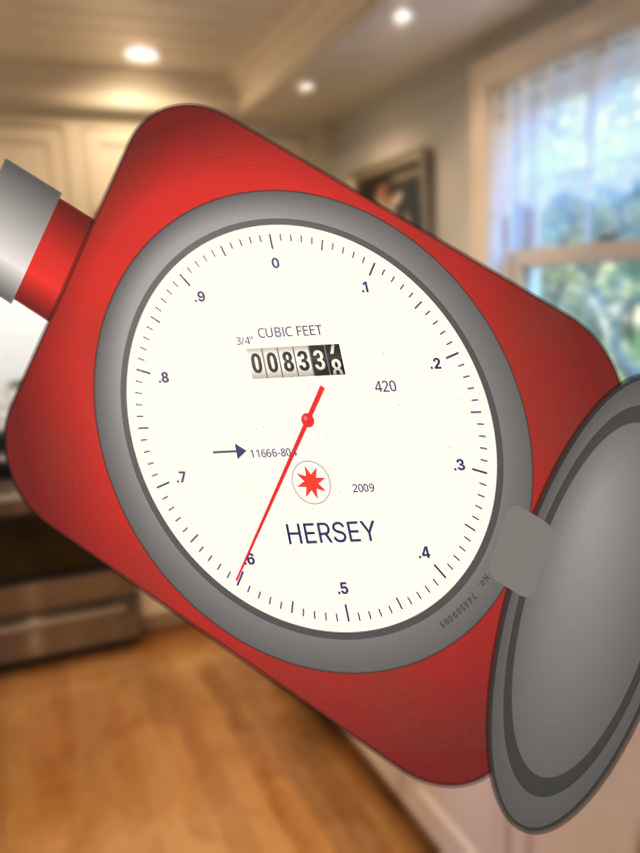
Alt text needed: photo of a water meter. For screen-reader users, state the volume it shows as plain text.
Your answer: 8337.60 ft³
